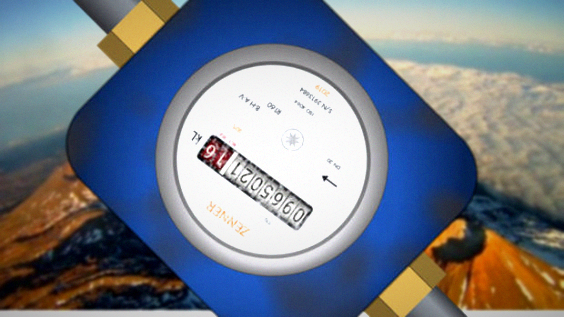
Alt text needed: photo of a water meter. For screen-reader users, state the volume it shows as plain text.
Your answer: 965021.16 kL
